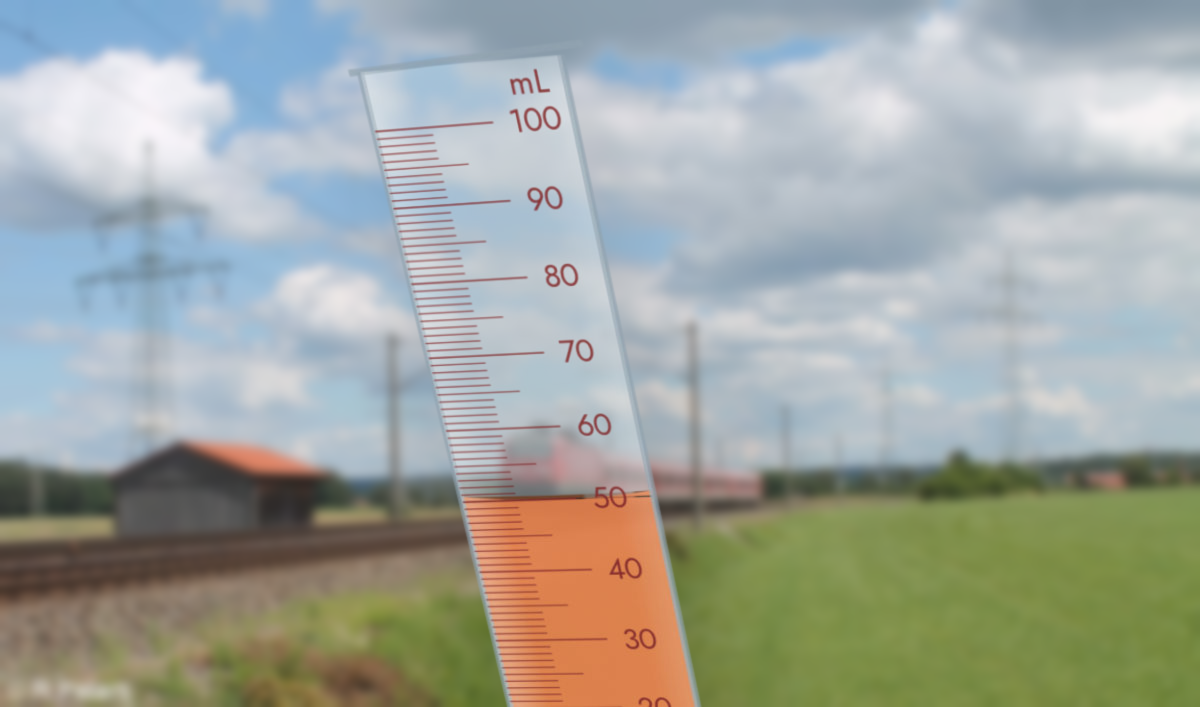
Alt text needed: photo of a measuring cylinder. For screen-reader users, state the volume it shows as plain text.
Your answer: 50 mL
